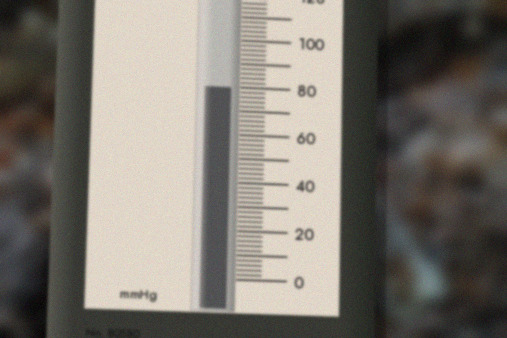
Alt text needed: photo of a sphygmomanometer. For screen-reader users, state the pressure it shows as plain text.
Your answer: 80 mmHg
